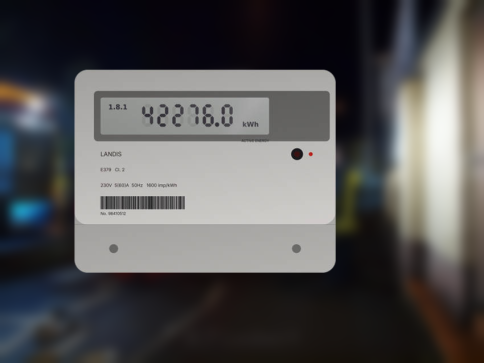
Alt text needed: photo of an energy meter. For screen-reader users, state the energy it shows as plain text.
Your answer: 42276.0 kWh
